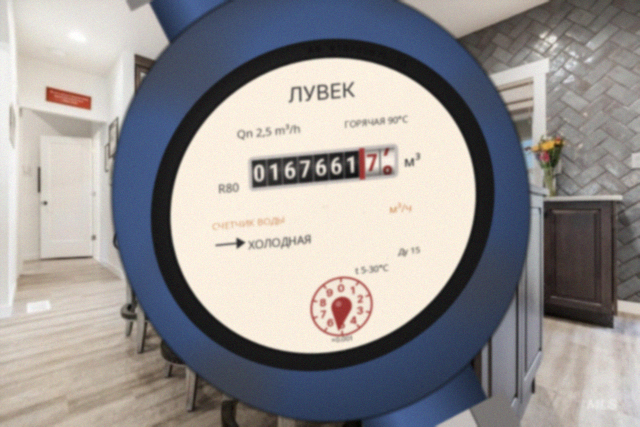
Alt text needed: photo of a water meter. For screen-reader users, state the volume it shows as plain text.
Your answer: 167661.775 m³
